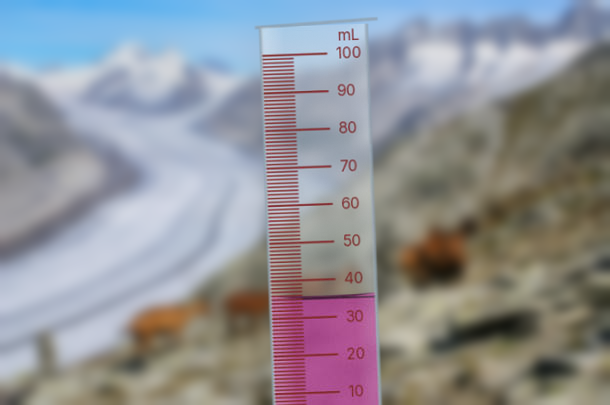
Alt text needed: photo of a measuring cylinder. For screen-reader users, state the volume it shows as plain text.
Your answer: 35 mL
